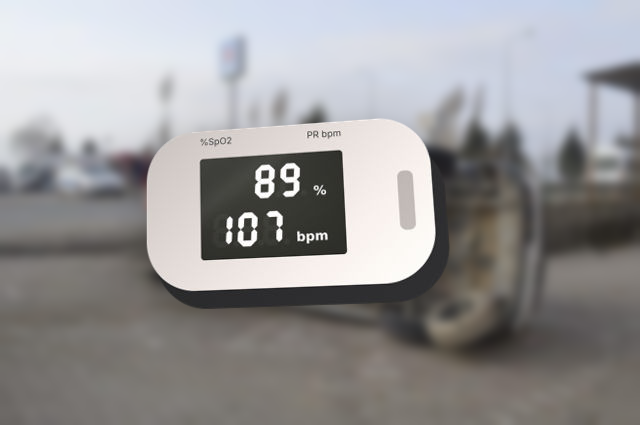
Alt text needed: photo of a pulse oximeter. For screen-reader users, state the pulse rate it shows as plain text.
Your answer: 107 bpm
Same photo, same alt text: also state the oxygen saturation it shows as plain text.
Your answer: 89 %
